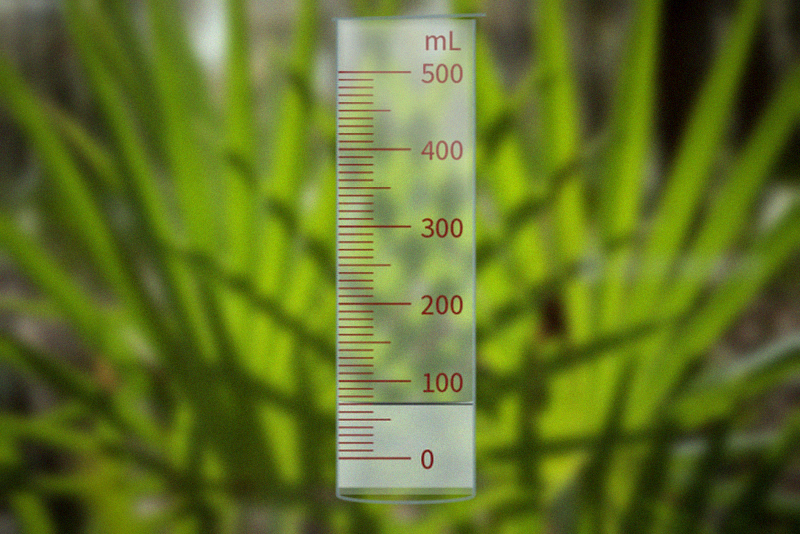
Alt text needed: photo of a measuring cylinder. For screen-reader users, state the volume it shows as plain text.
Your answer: 70 mL
